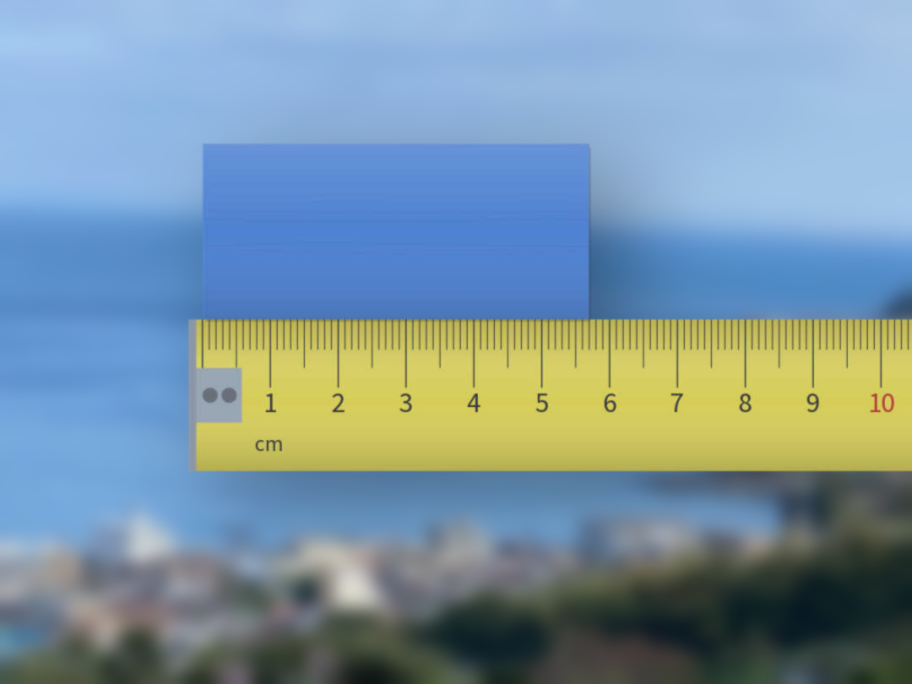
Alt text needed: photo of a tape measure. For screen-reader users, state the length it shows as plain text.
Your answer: 5.7 cm
